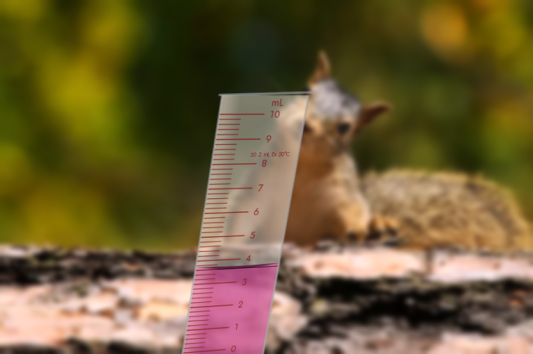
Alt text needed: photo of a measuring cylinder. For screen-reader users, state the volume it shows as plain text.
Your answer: 3.6 mL
